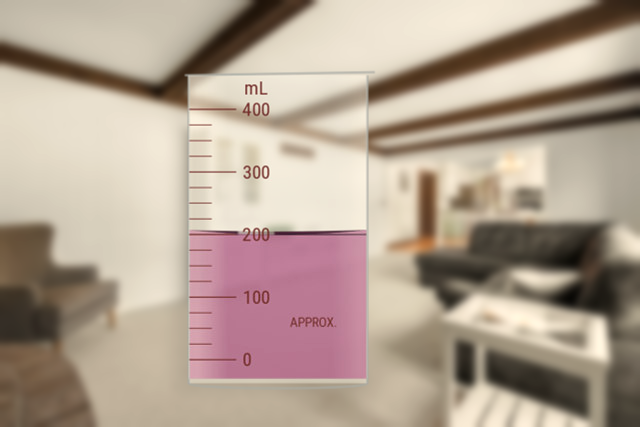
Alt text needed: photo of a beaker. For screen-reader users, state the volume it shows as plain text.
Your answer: 200 mL
